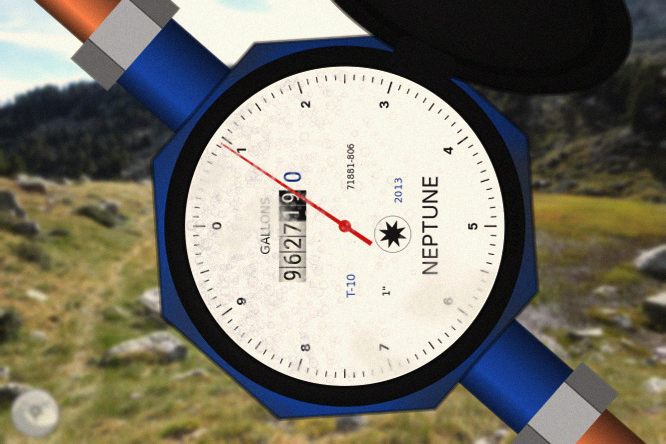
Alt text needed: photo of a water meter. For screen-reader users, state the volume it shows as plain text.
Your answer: 9627190.9 gal
